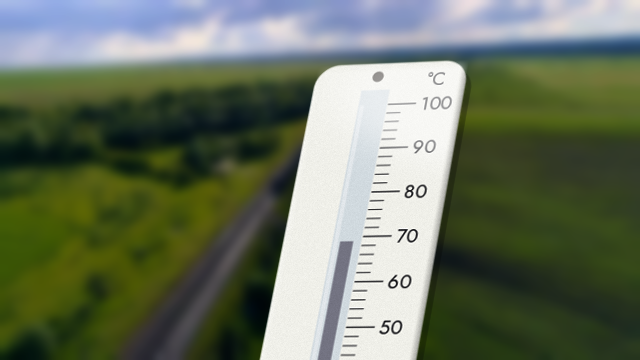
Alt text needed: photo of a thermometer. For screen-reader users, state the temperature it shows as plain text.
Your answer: 69 °C
